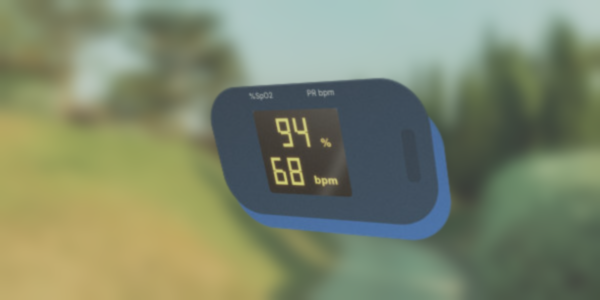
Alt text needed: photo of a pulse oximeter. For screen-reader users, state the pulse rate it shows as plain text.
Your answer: 68 bpm
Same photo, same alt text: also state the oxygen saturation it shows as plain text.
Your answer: 94 %
